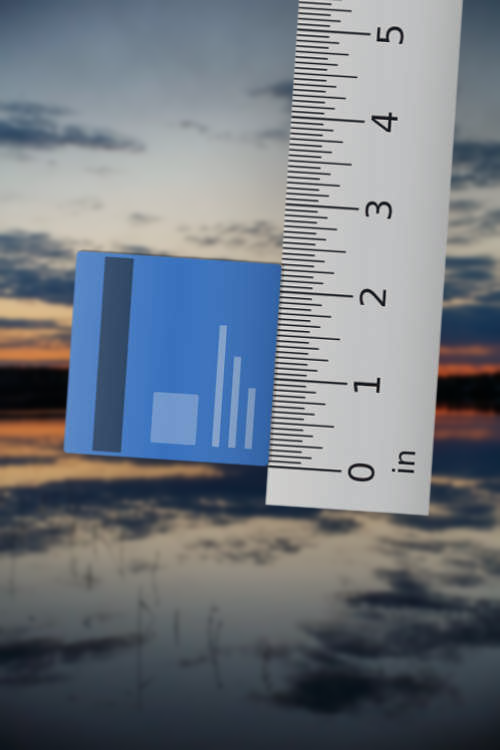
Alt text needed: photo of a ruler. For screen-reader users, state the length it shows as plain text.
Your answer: 2.3125 in
